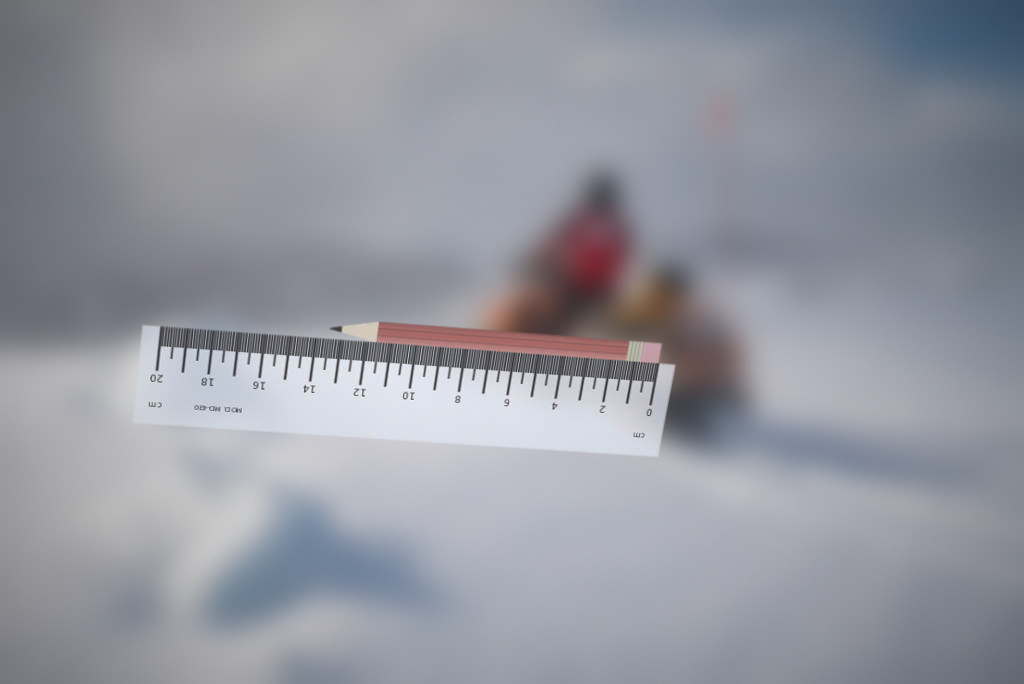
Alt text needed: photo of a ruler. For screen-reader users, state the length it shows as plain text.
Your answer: 13.5 cm
